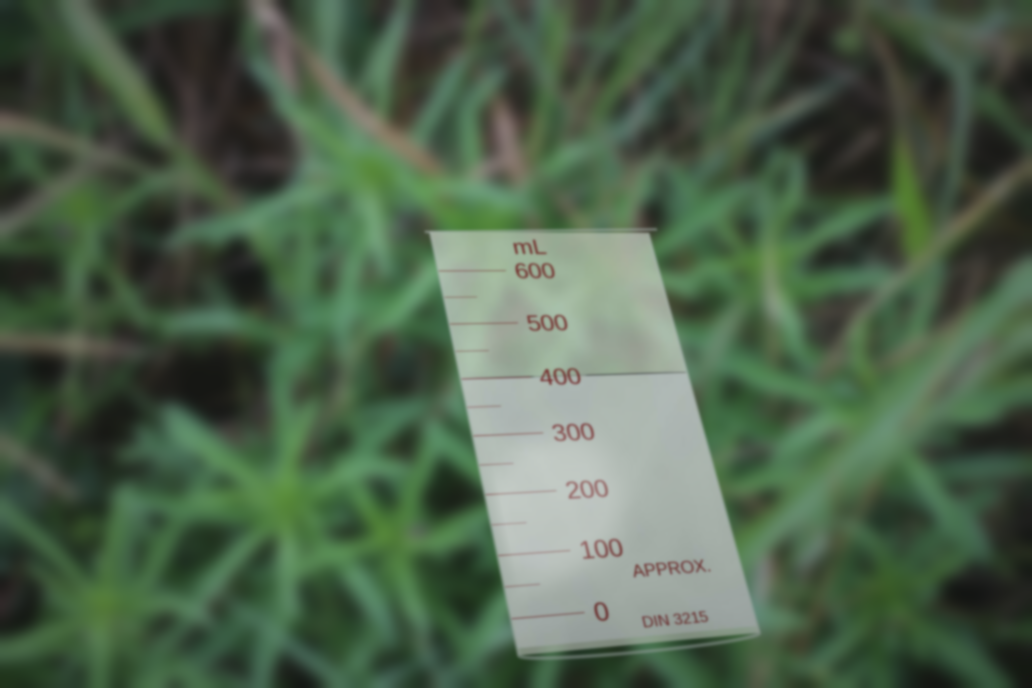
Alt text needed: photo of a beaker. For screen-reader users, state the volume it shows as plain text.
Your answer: 400 mL
